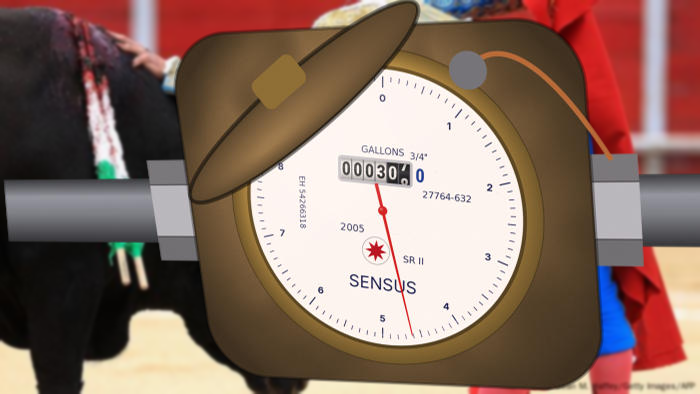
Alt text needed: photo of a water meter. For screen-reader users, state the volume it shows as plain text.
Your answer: 3074.6 gal
